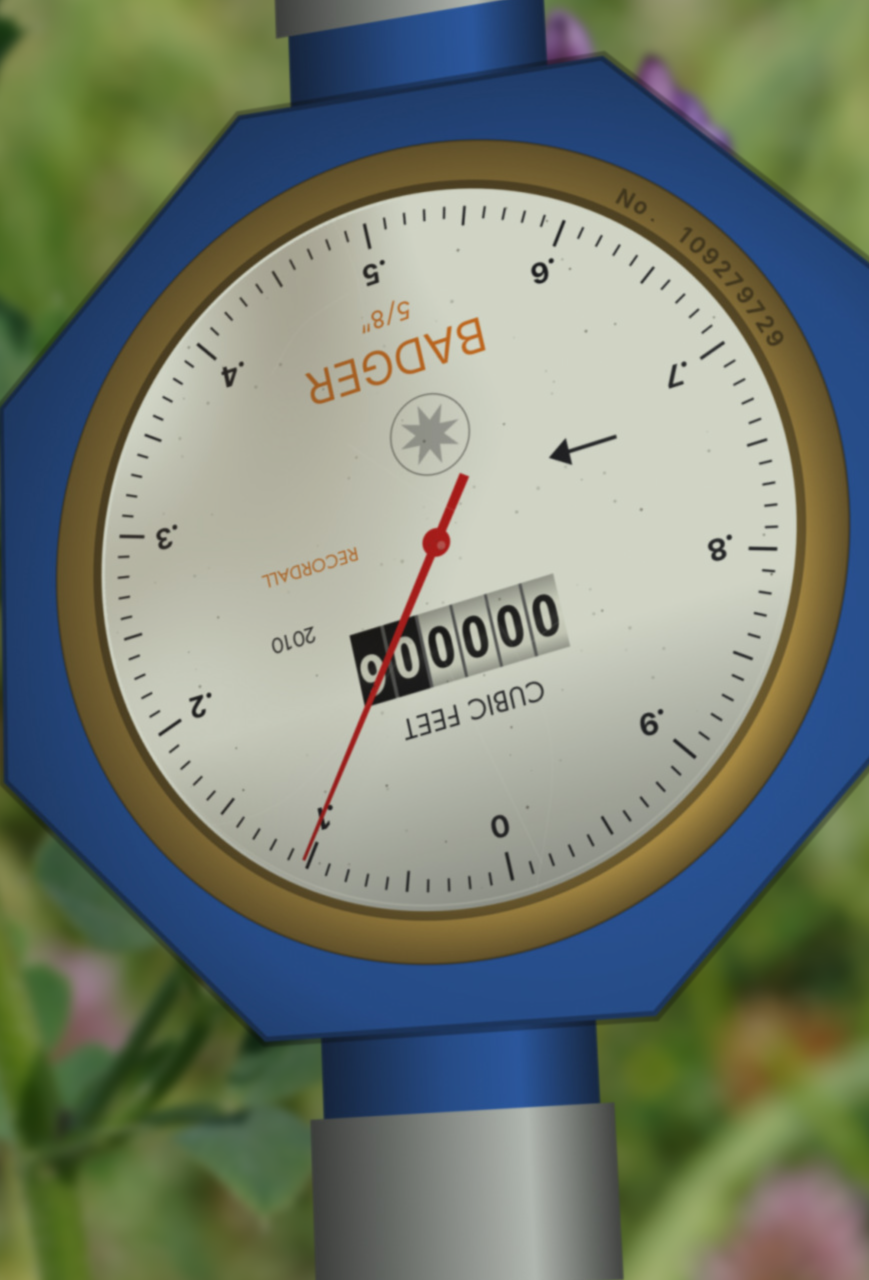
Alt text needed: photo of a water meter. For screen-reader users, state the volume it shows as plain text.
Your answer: 6.10 ft³
